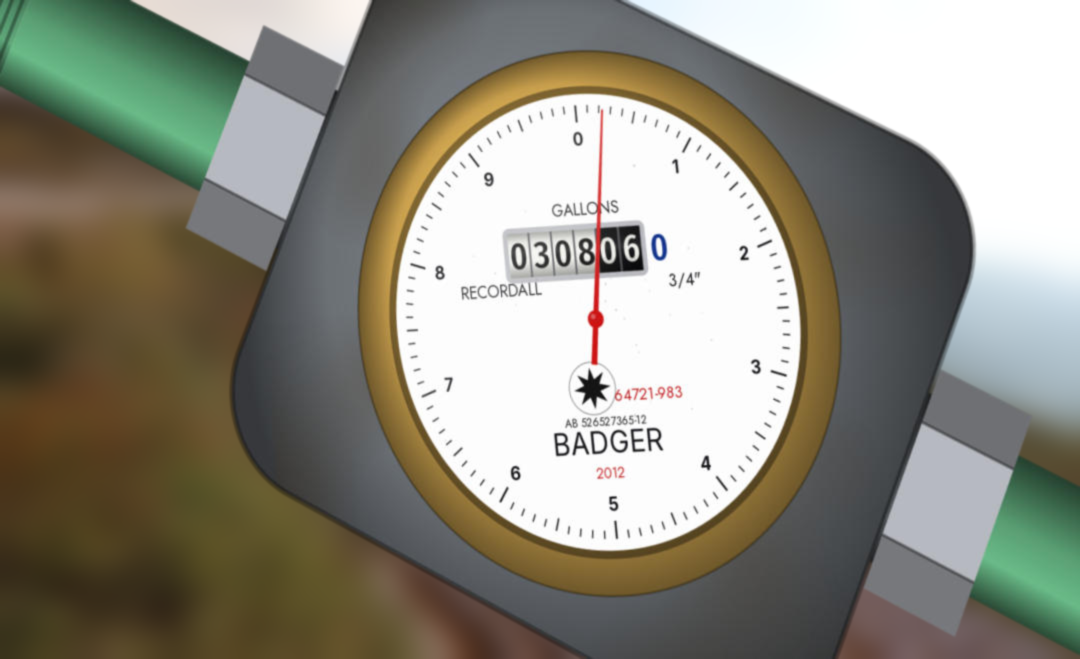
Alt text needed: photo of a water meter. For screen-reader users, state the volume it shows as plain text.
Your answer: 308060.2 gal
